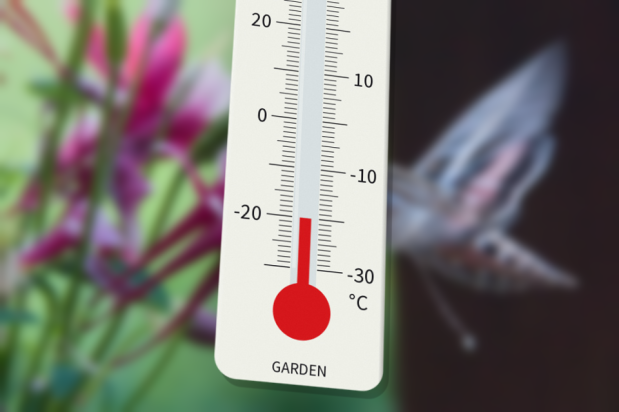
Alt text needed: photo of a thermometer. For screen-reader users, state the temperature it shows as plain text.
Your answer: -20 °C
